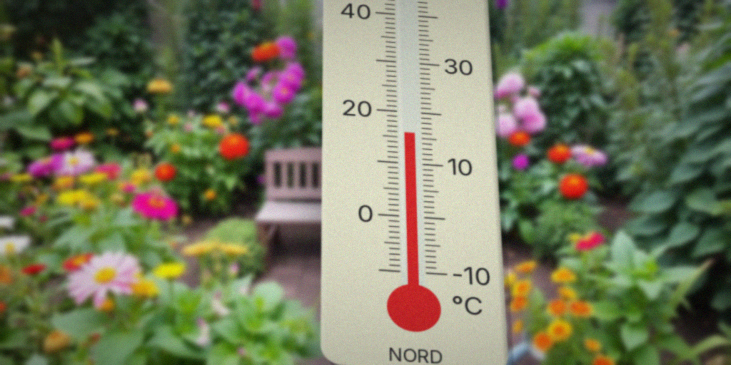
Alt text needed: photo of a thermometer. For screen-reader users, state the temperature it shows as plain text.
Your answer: 16 °C
